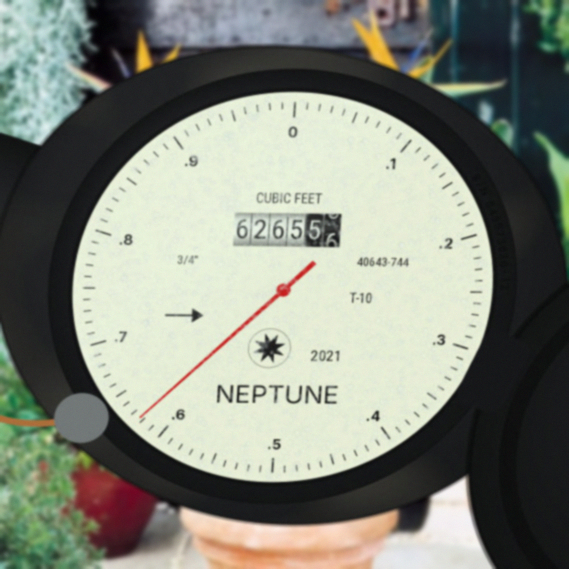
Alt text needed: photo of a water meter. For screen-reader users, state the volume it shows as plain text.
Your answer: 626555.62 ft³
